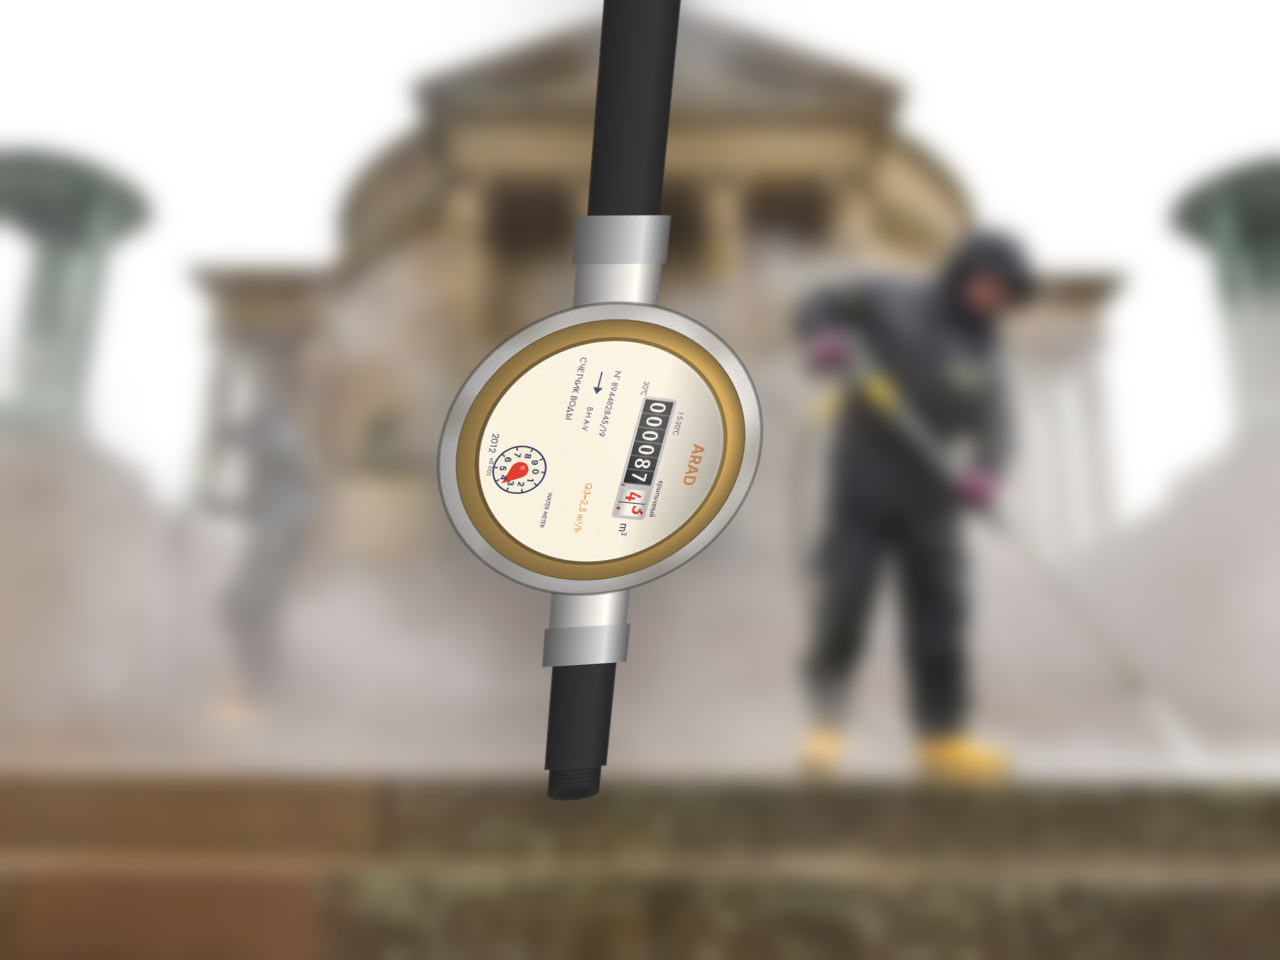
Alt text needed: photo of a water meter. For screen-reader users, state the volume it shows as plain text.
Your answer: 87.433 m³
